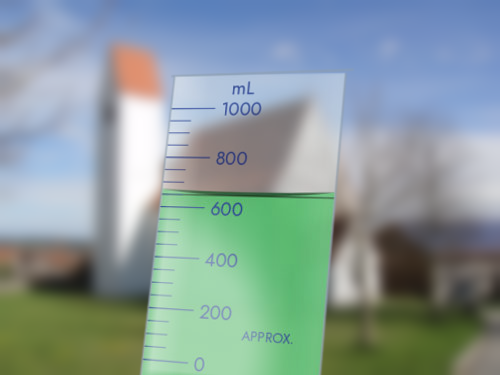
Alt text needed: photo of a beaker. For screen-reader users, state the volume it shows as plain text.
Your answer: 650 mL
